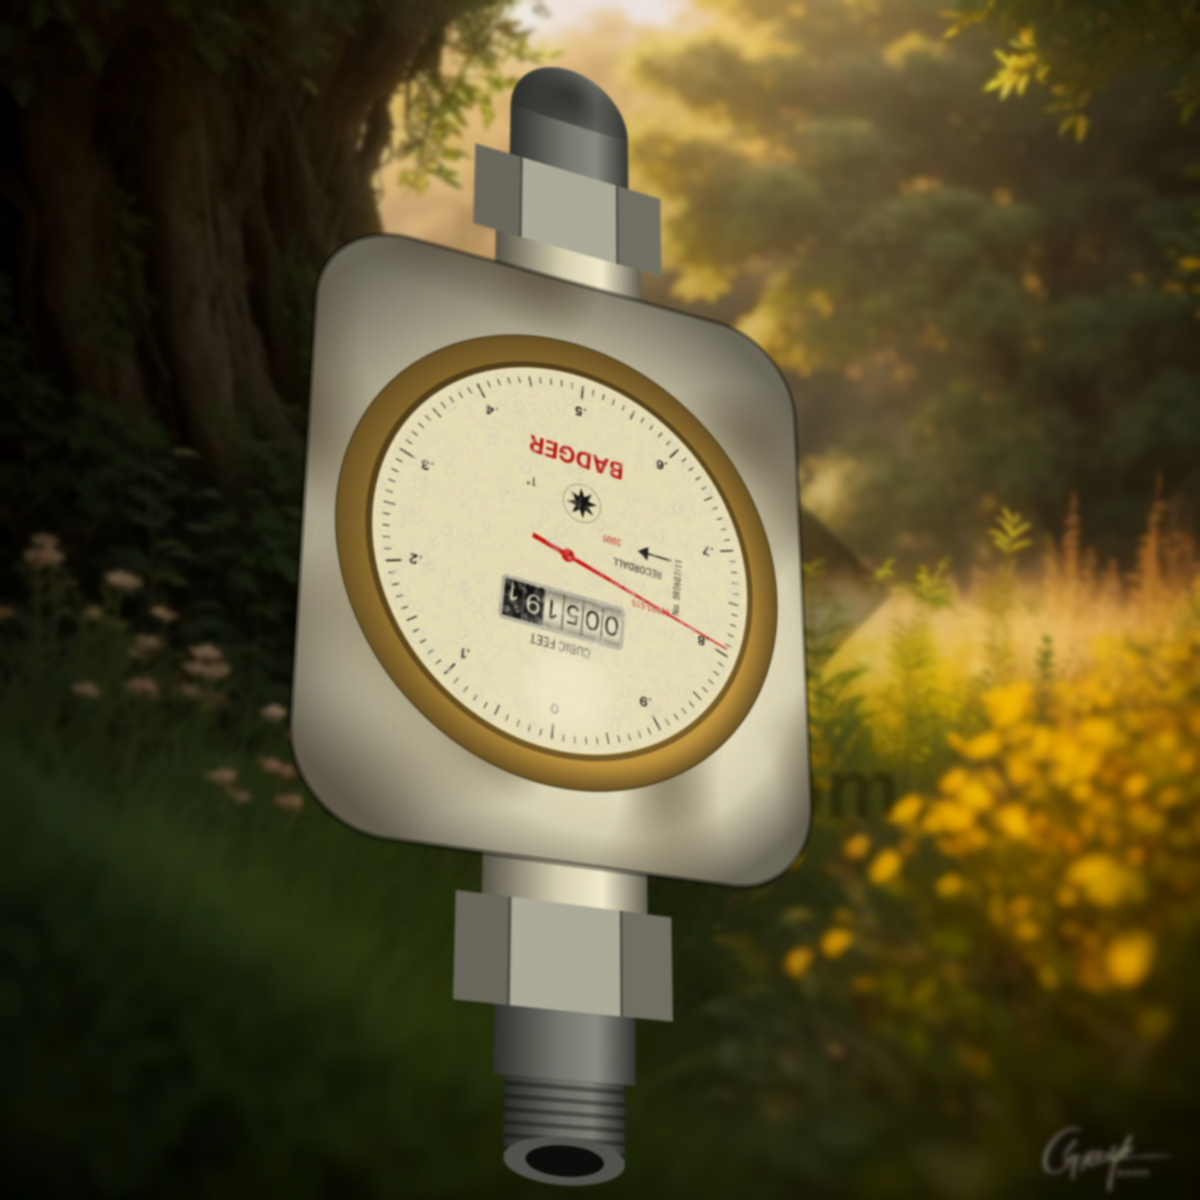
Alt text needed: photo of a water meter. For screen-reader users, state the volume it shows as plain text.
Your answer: 5190.79 ft³
